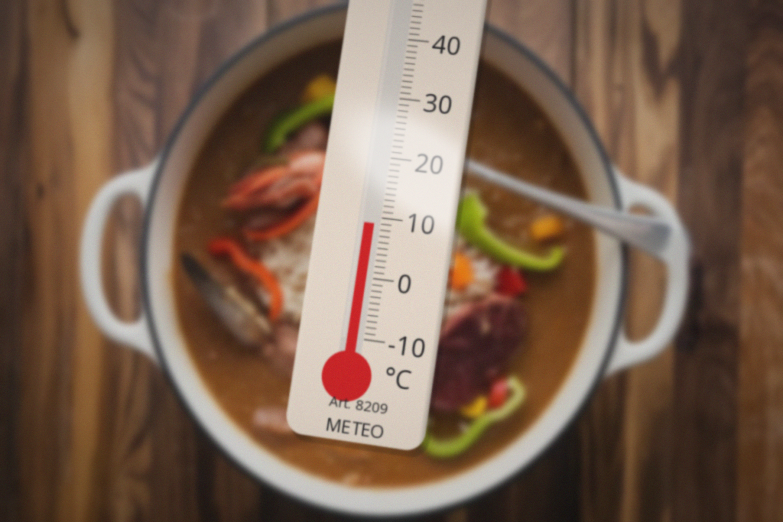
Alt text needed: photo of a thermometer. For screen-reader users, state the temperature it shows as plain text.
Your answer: 9 °C
